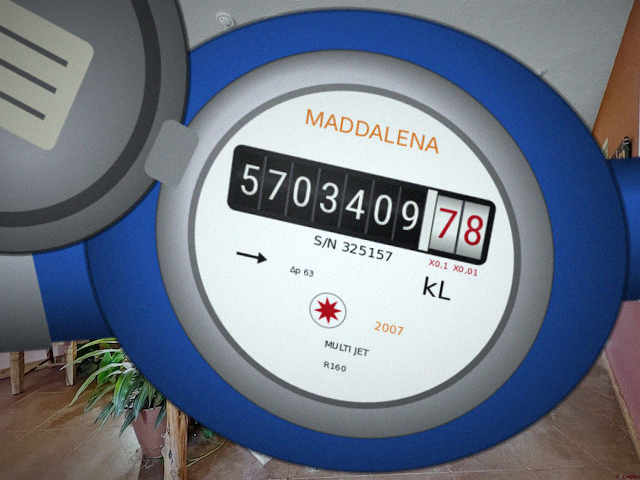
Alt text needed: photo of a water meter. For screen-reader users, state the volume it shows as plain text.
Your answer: 5703409.78 kL
